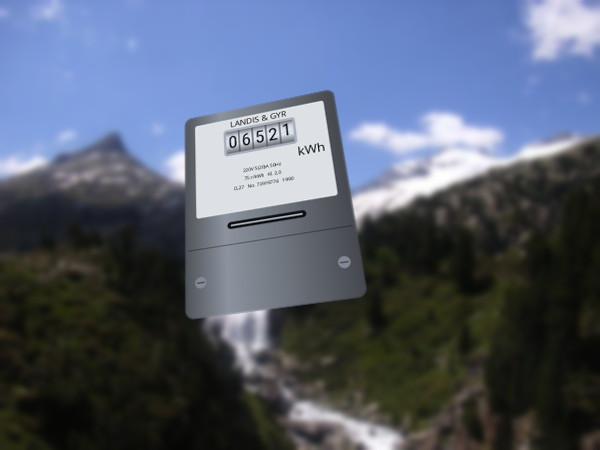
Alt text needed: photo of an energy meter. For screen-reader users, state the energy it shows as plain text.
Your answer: 6521 kWh
